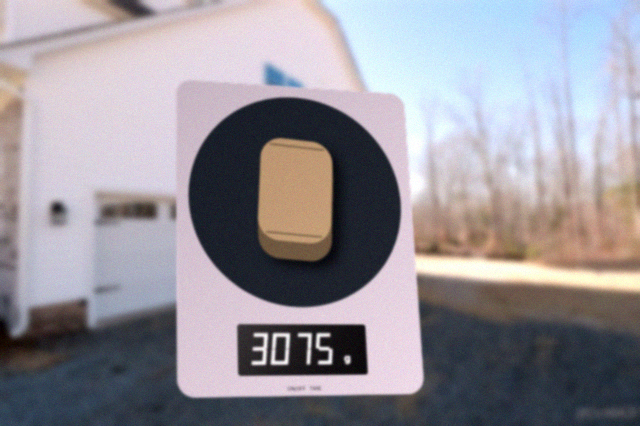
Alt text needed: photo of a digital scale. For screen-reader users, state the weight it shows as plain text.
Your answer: 3075 g
